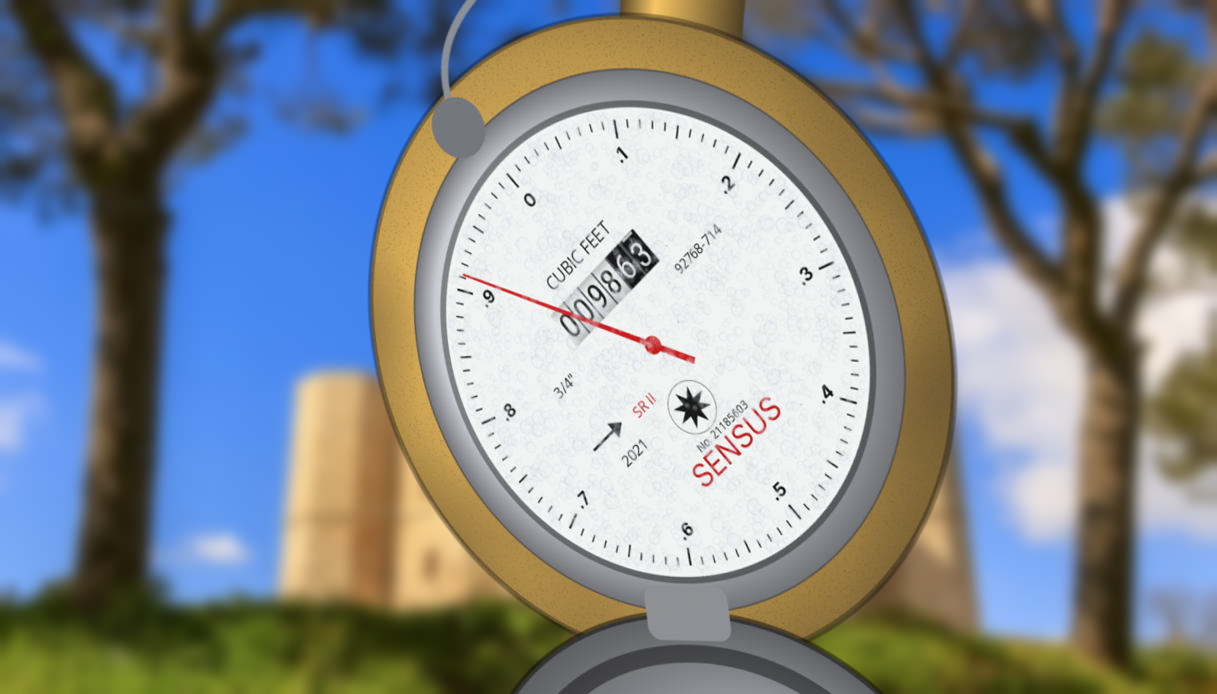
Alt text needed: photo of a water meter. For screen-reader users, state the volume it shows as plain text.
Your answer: 9862.91 ft³
